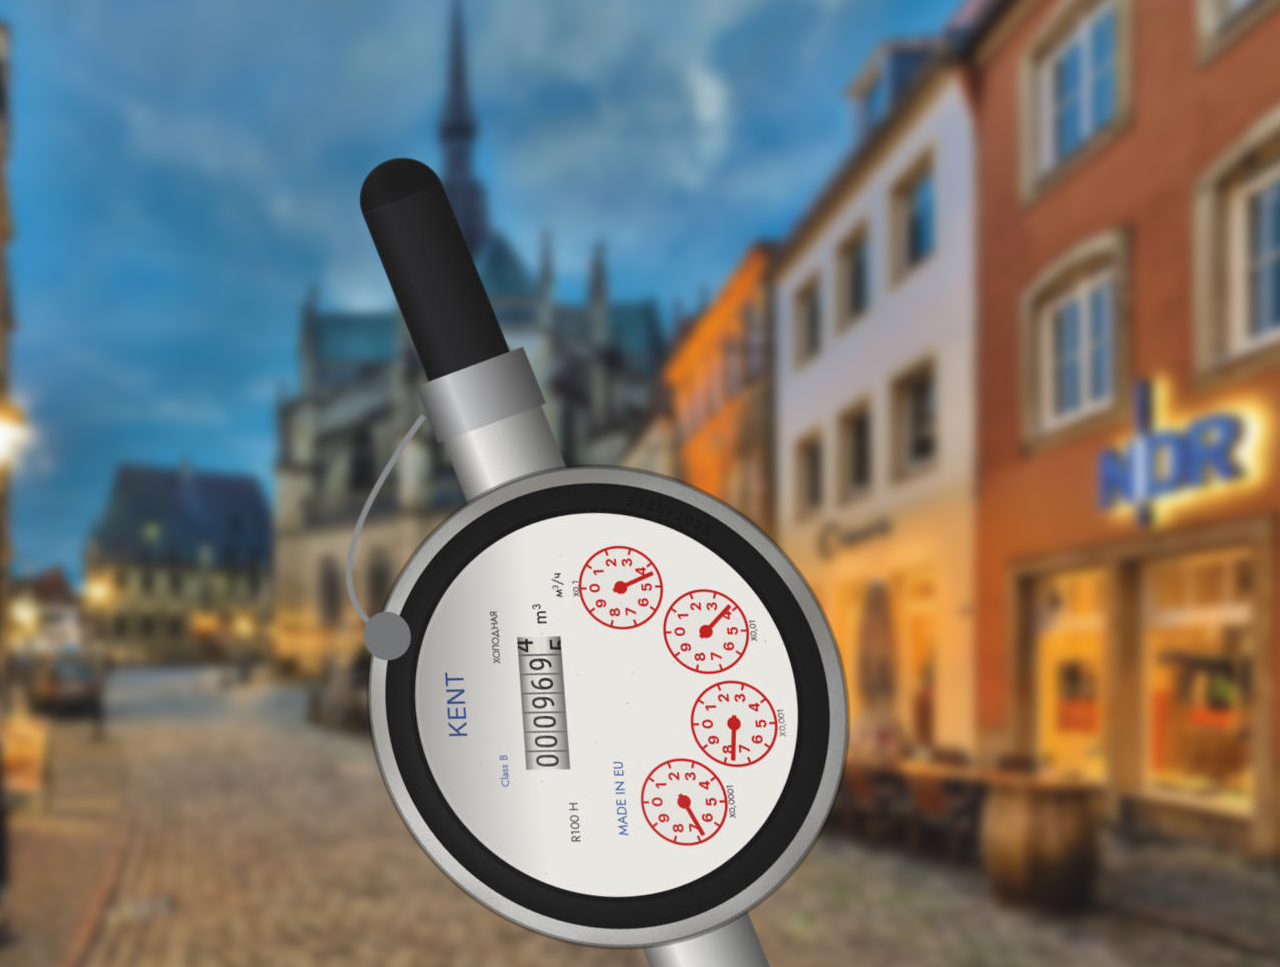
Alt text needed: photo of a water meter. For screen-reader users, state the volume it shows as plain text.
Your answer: 9694.4376 m³
